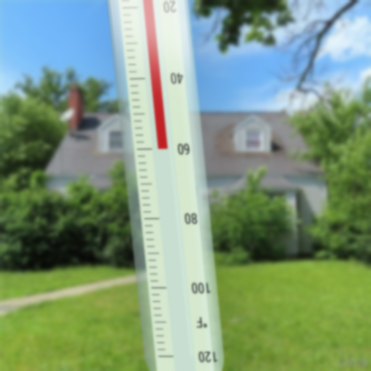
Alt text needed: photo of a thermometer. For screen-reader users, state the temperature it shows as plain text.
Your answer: 60 °F
